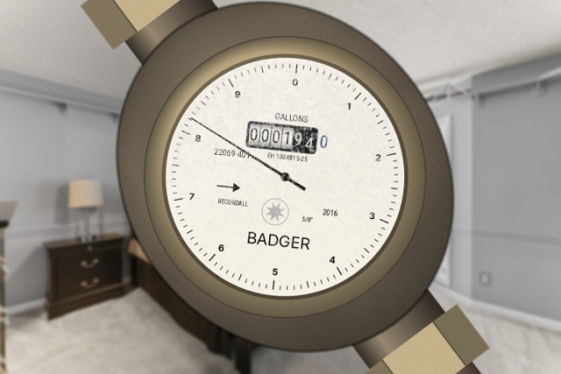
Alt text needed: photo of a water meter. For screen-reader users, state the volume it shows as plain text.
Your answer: 1938.2 gal
